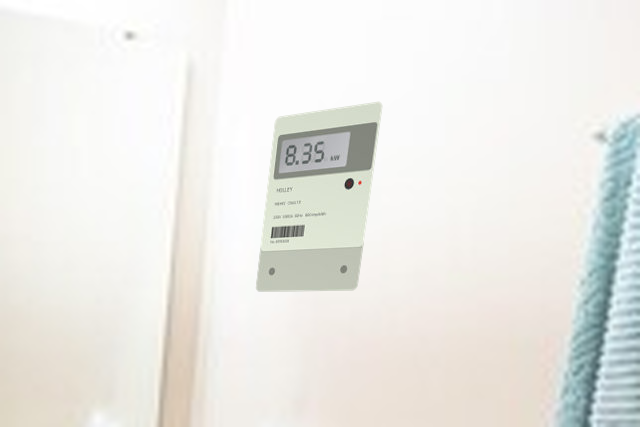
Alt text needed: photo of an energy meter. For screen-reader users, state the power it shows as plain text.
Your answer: 8.35 kW
